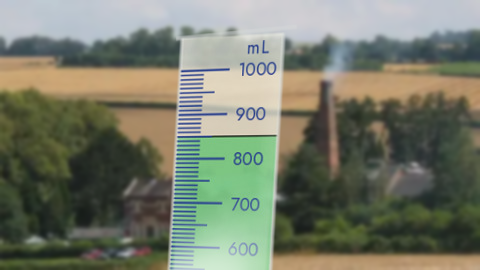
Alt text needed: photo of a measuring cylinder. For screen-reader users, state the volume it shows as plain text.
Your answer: 850 mL
